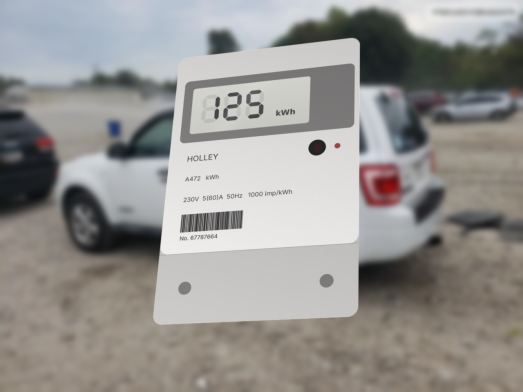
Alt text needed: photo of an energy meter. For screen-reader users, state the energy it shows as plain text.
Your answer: 125 kWh
